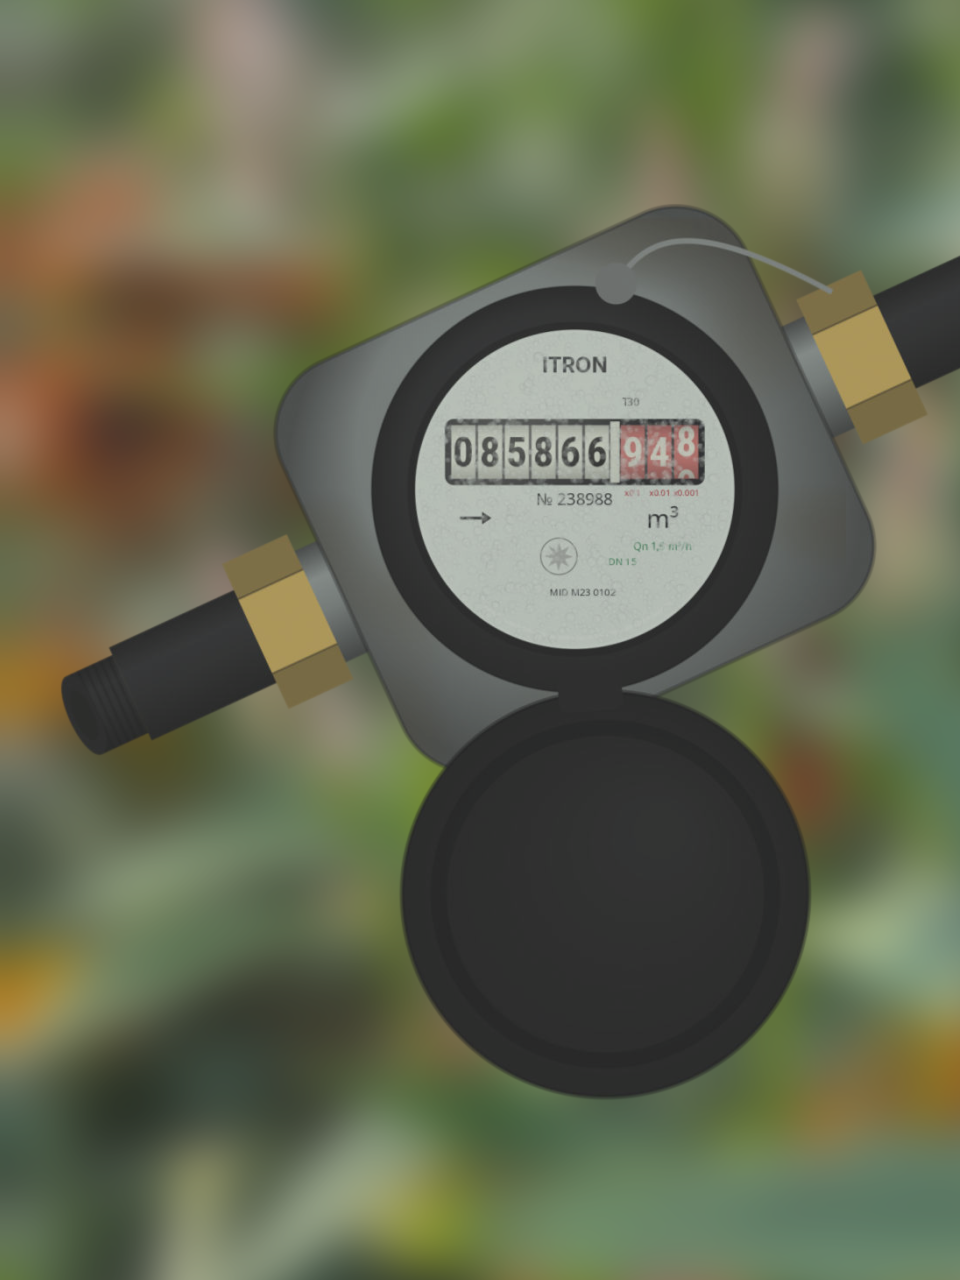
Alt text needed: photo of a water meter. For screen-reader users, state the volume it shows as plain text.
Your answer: 85866.948 m³
